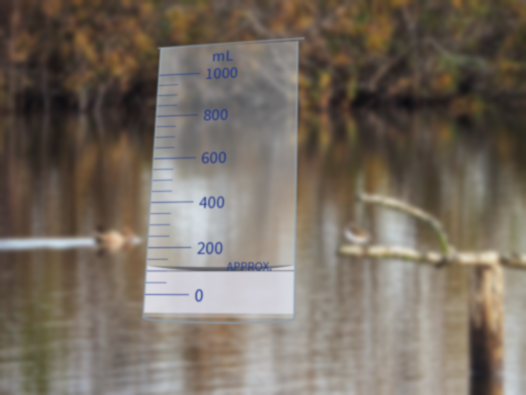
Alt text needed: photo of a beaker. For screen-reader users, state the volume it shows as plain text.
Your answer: 100 mL
